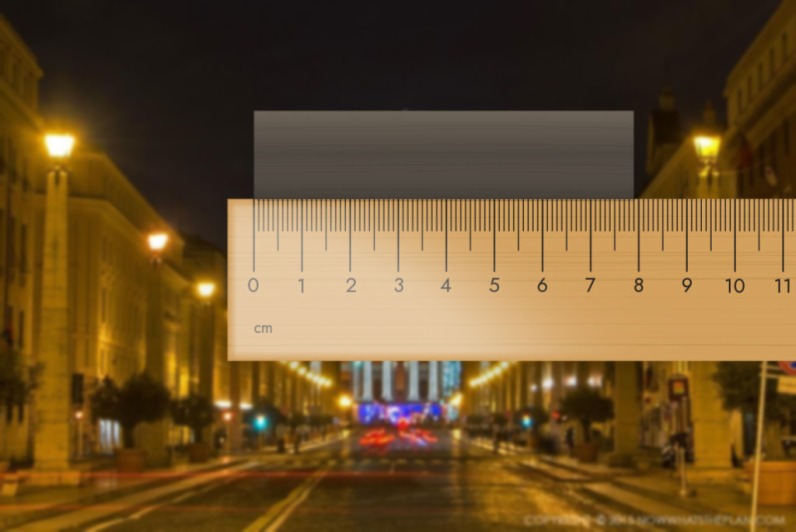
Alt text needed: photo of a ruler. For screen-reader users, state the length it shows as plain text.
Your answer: 7.9 cm
